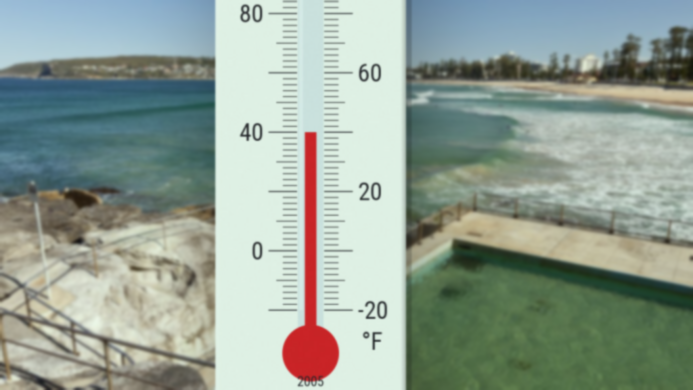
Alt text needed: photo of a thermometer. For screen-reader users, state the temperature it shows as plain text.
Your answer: 40 °F
